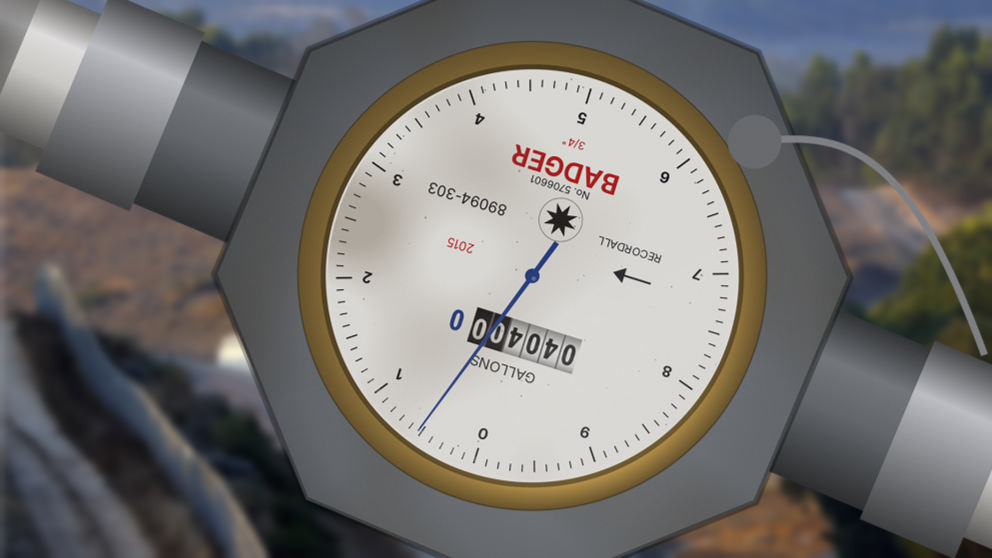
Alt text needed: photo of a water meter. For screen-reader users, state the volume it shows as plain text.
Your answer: 404000.5 gal
